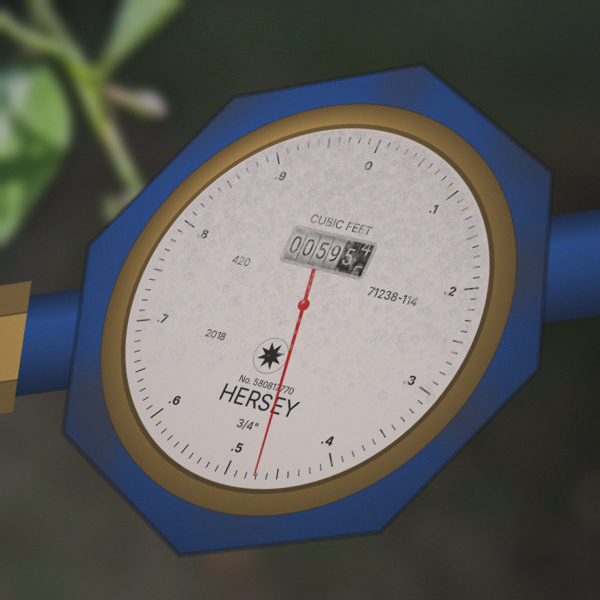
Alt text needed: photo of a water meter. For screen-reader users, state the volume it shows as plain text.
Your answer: 5954.47 ft³
